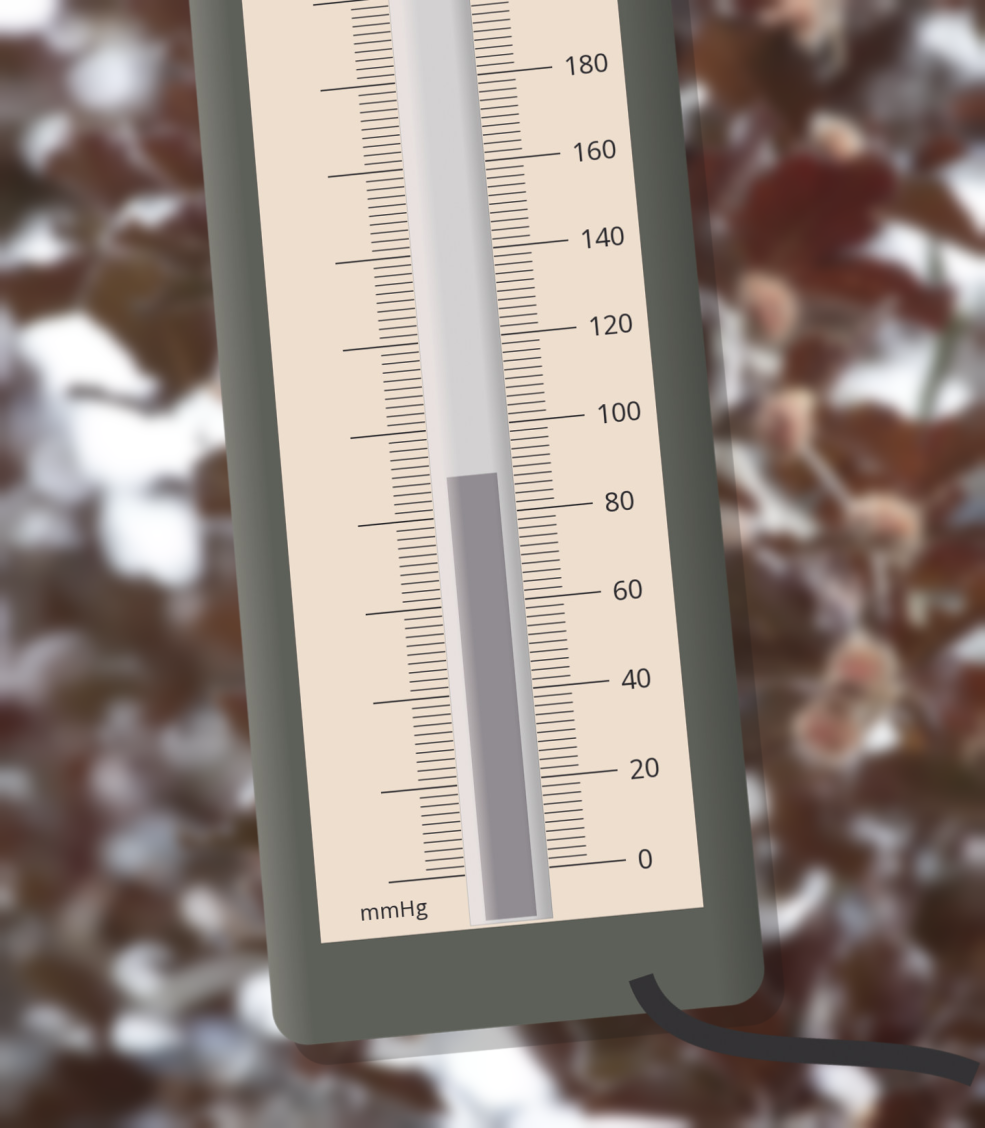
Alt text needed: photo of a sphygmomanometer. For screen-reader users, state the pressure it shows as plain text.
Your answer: 89 mmHg
